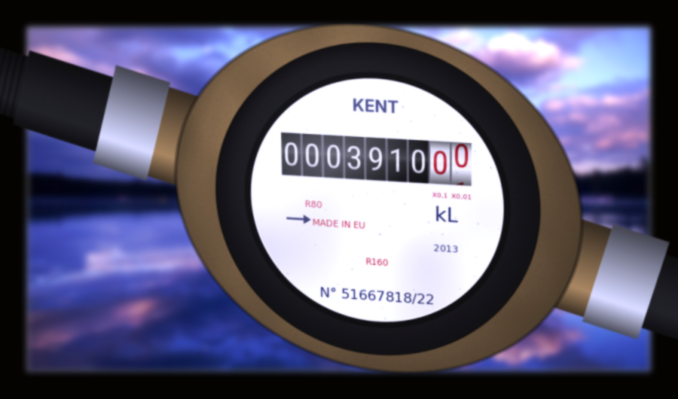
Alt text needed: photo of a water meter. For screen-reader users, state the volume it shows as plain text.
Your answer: 3910.00 kL
